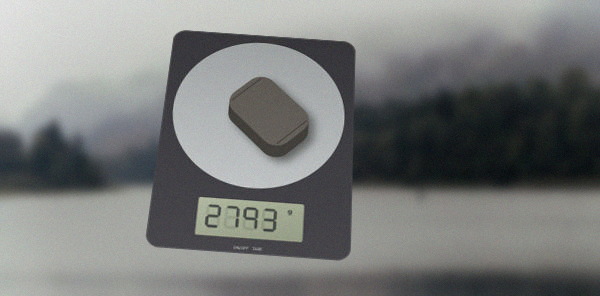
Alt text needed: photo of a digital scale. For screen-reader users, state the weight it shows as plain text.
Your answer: 2793 g
